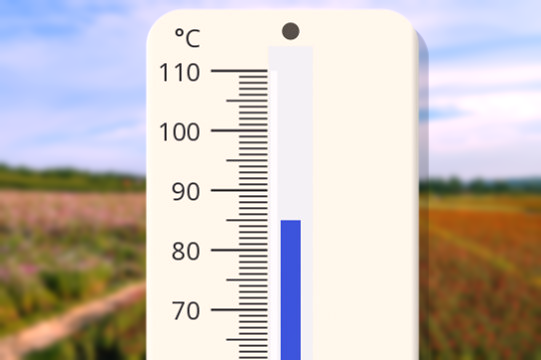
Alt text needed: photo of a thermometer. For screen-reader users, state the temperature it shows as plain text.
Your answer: 85 °C
